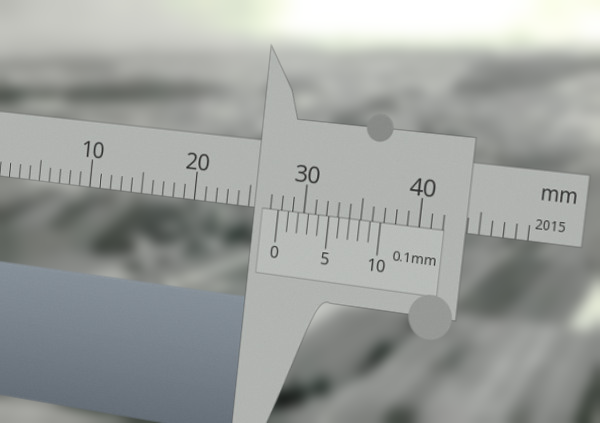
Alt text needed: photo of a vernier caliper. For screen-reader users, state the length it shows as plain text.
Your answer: 27.7 mm
